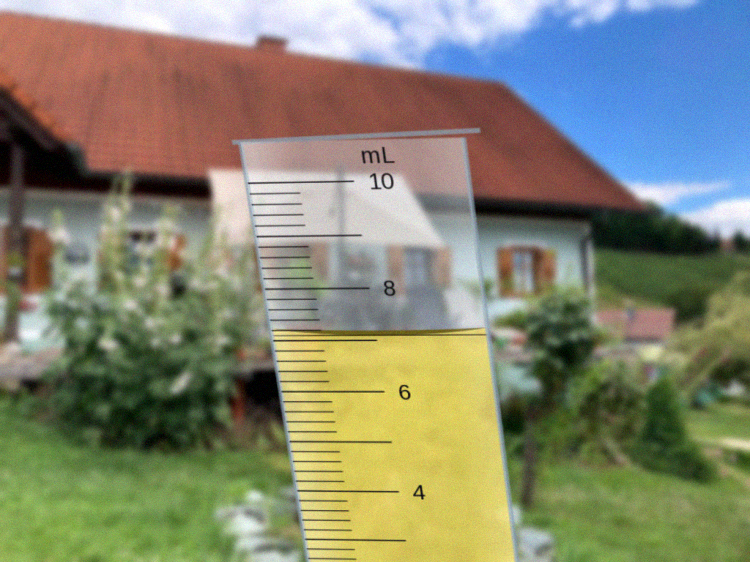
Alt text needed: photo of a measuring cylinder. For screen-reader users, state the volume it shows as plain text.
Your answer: 7.1 mL
